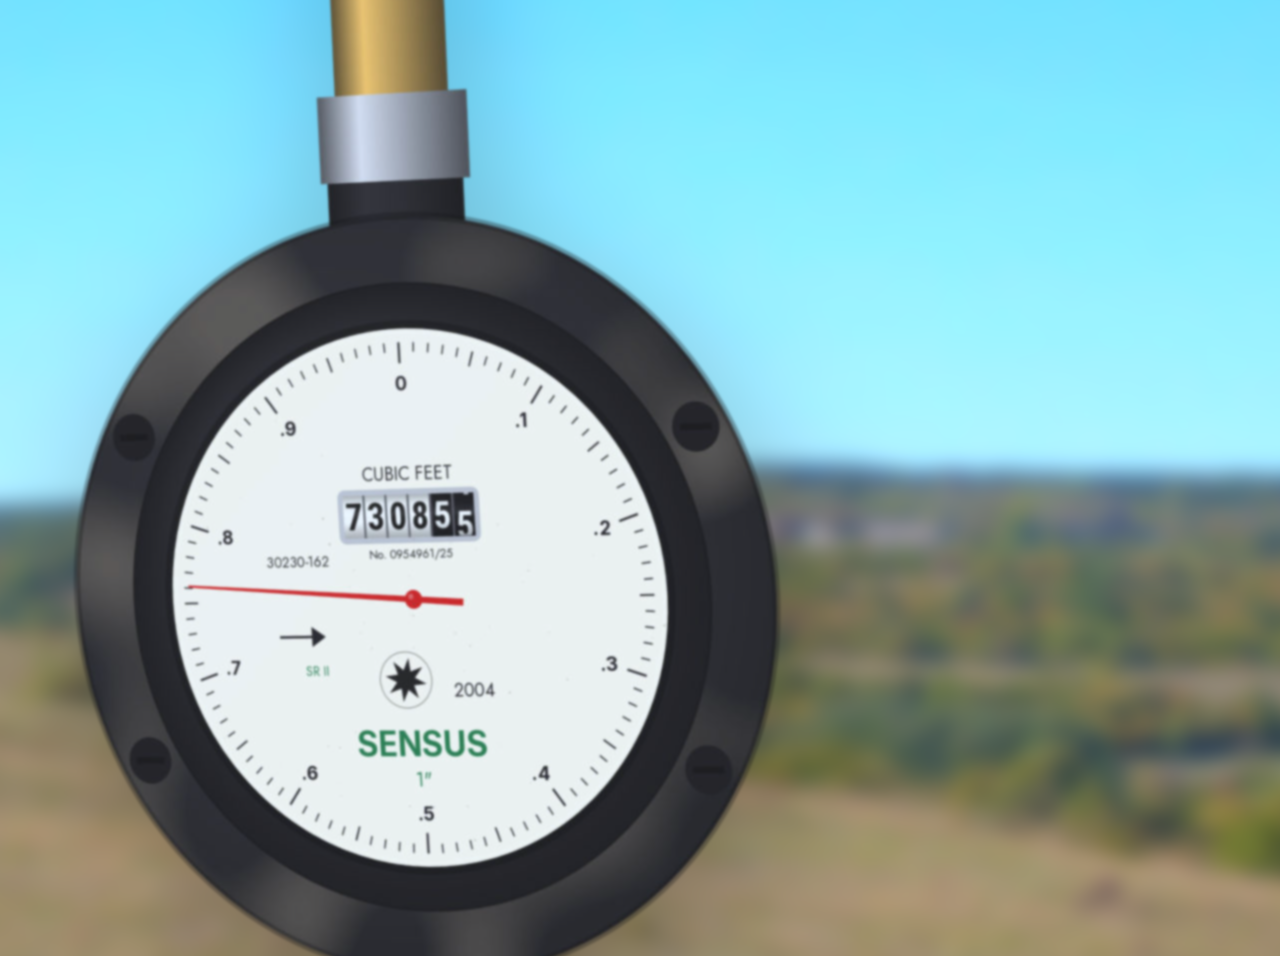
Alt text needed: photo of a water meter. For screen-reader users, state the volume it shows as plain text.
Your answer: 730854.76 ft³
